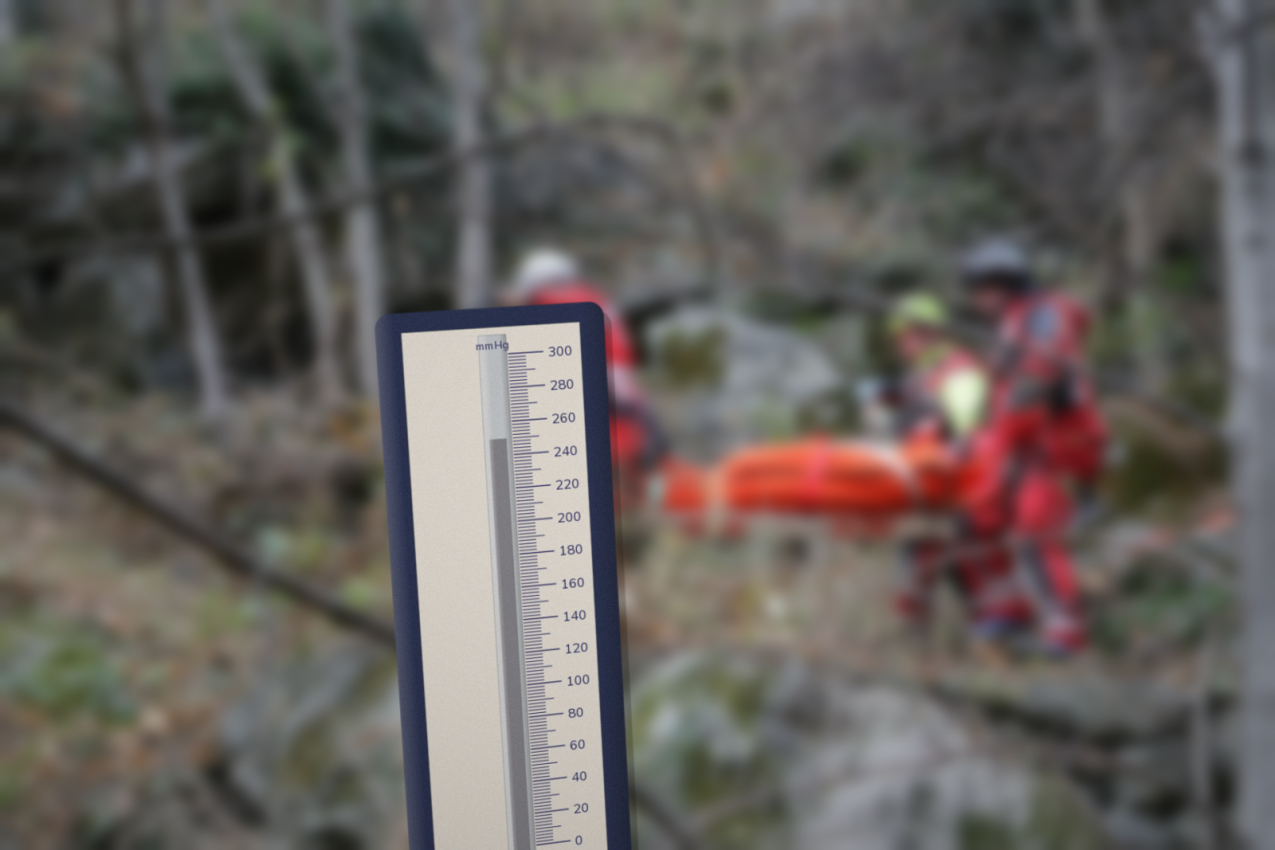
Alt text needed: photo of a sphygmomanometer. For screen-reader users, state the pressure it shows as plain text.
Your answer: 250 mmHg
